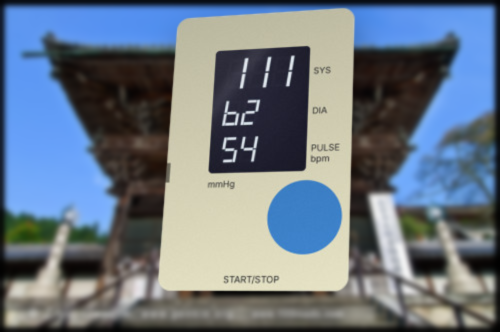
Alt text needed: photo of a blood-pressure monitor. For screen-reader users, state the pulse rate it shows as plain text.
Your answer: 54 bpm
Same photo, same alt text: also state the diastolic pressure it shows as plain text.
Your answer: 62 mmHg
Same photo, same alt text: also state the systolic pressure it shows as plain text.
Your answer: 111 mmHg
